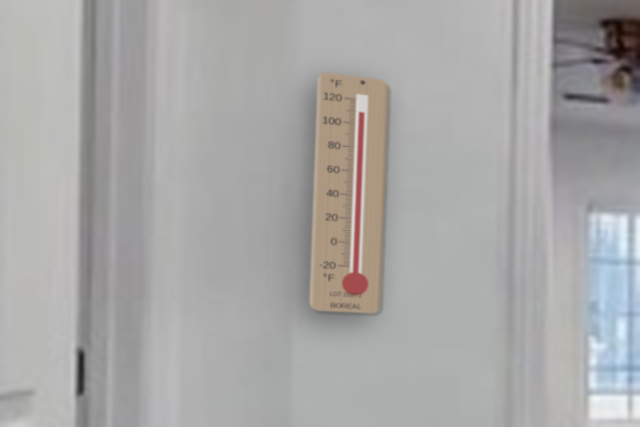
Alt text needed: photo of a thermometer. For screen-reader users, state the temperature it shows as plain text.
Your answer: 110 °F
